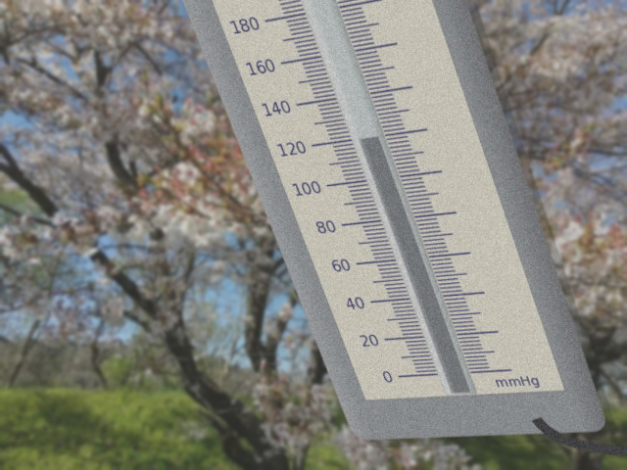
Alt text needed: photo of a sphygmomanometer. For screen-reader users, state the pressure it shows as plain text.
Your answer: 120 mmHg
